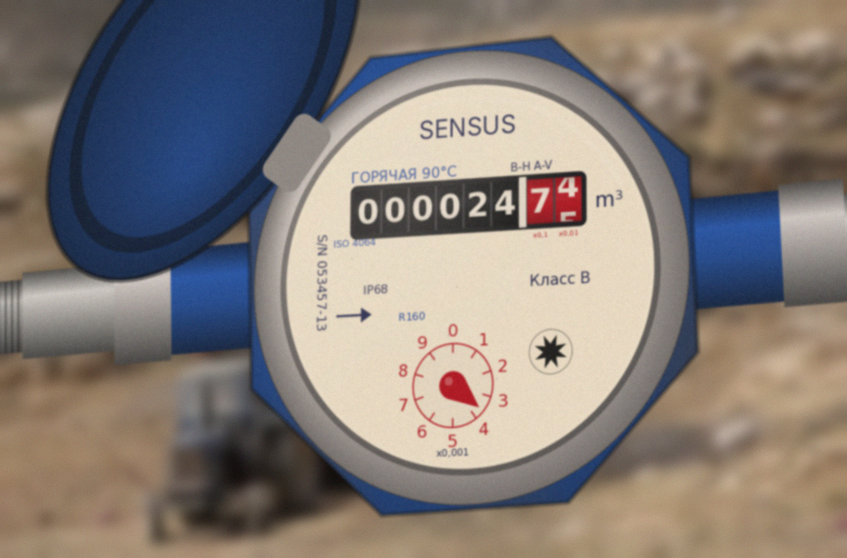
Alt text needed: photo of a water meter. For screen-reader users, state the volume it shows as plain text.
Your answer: 24.743 m³
